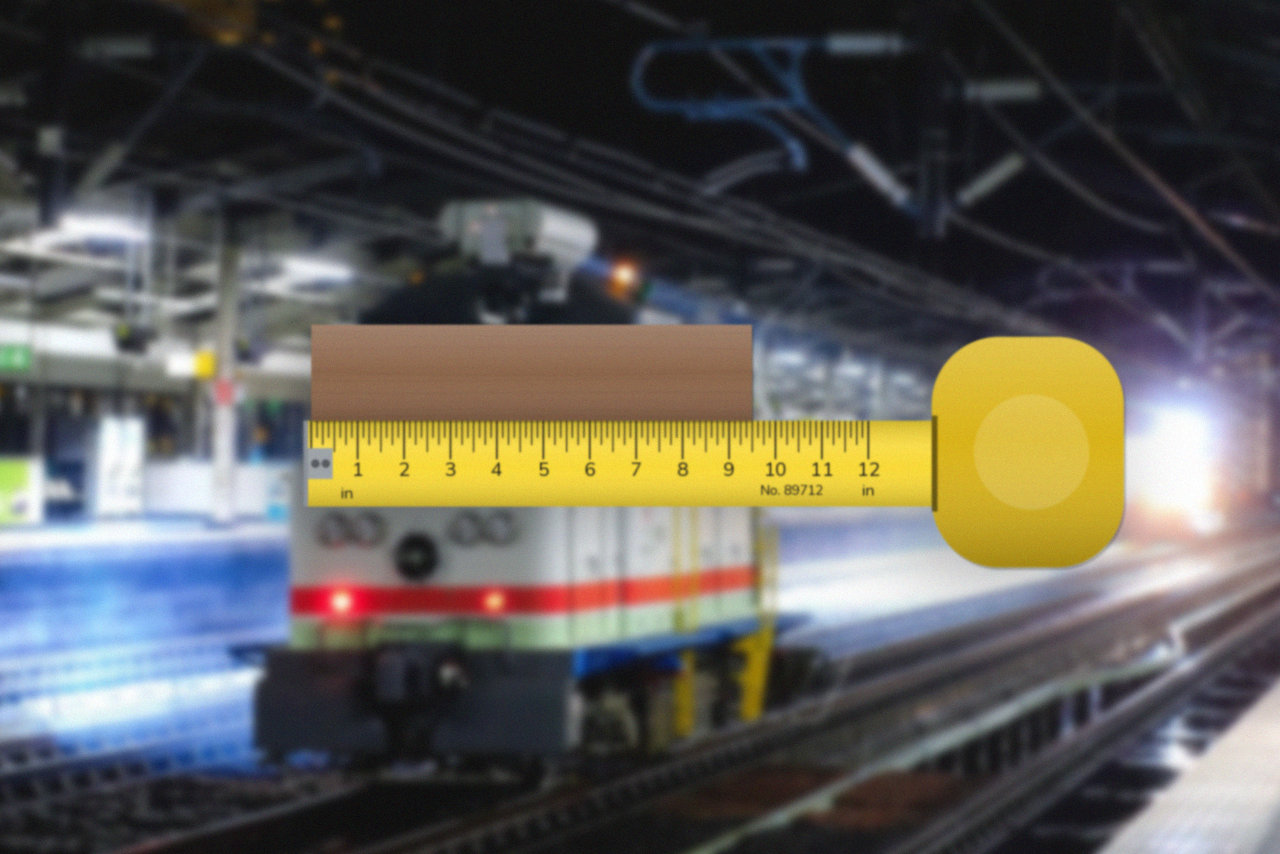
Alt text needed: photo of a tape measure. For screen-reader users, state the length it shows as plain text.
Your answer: 9.5 in
